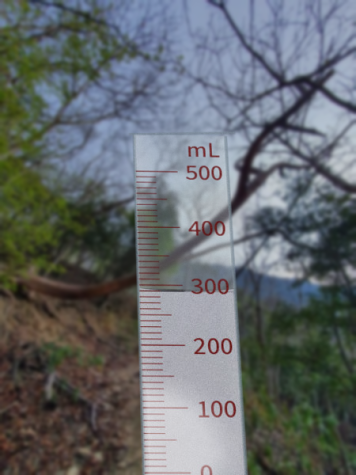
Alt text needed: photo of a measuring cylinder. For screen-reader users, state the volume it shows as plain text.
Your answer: 290 mL
